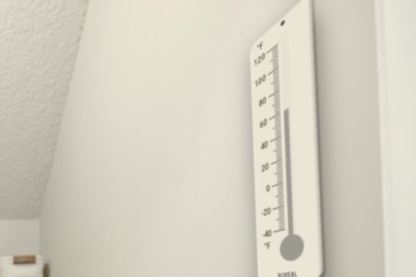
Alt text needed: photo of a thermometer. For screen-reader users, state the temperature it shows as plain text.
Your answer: 60 °F
